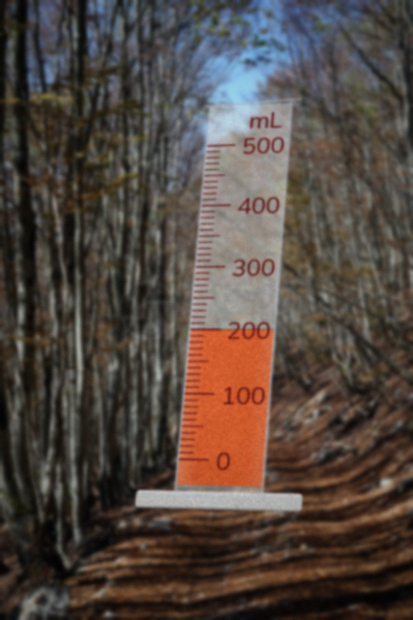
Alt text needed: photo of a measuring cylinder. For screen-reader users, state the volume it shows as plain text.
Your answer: 200 mL
